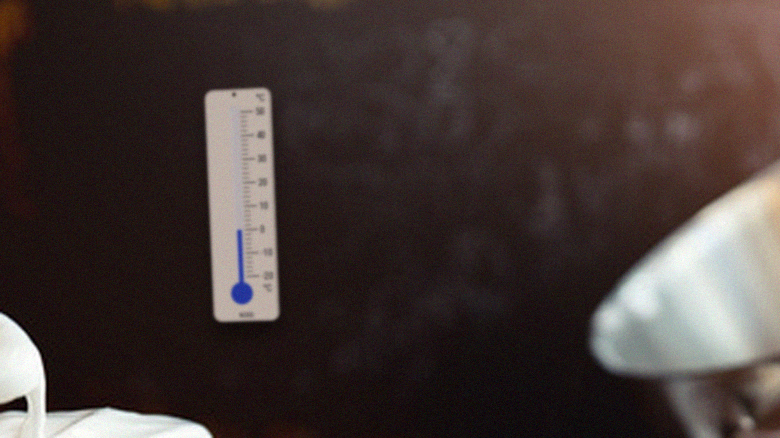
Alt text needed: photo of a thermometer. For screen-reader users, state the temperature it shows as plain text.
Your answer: 0 °C
